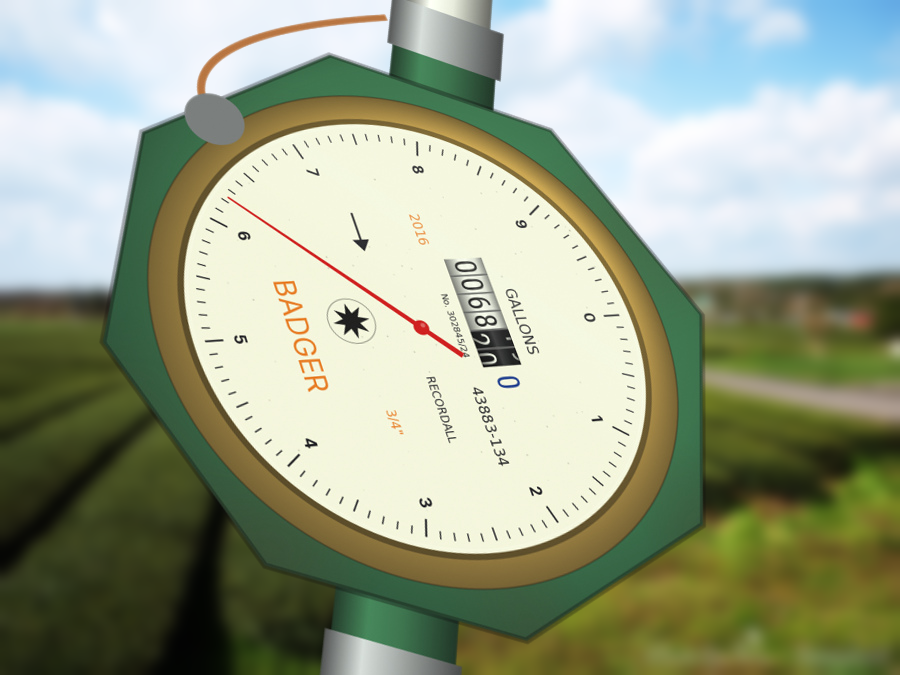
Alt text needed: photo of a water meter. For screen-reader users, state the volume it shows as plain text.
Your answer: 68196.2 gal
